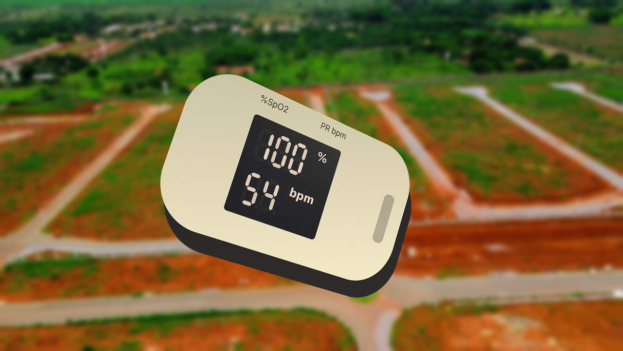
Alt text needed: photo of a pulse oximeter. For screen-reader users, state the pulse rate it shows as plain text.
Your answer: 54 bpm
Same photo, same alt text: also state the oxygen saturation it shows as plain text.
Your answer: 100 %
